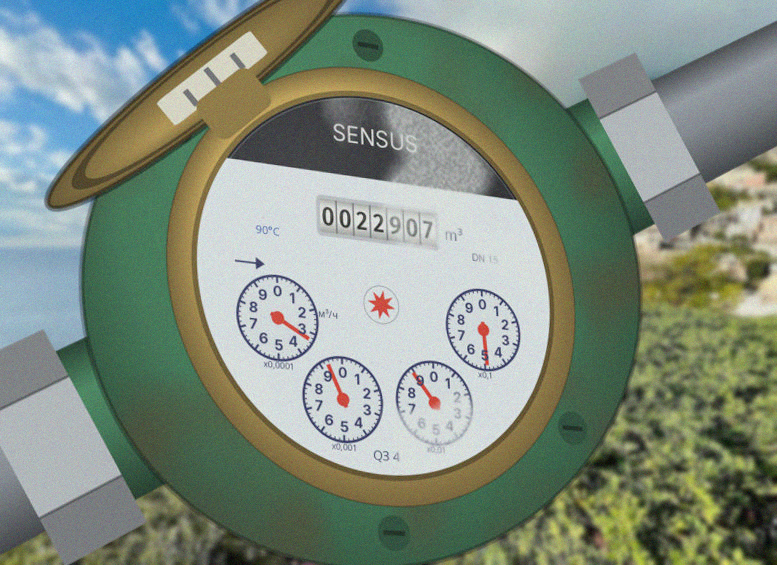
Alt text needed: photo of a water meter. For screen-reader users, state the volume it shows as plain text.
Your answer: 22907.4893 m³
